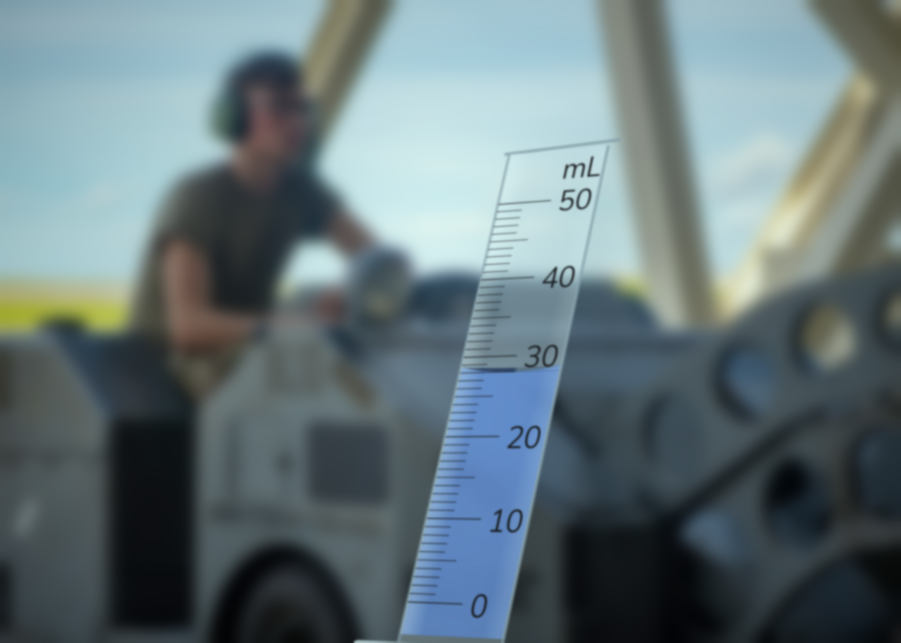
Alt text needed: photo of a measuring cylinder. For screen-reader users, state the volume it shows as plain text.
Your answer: 28 mL
